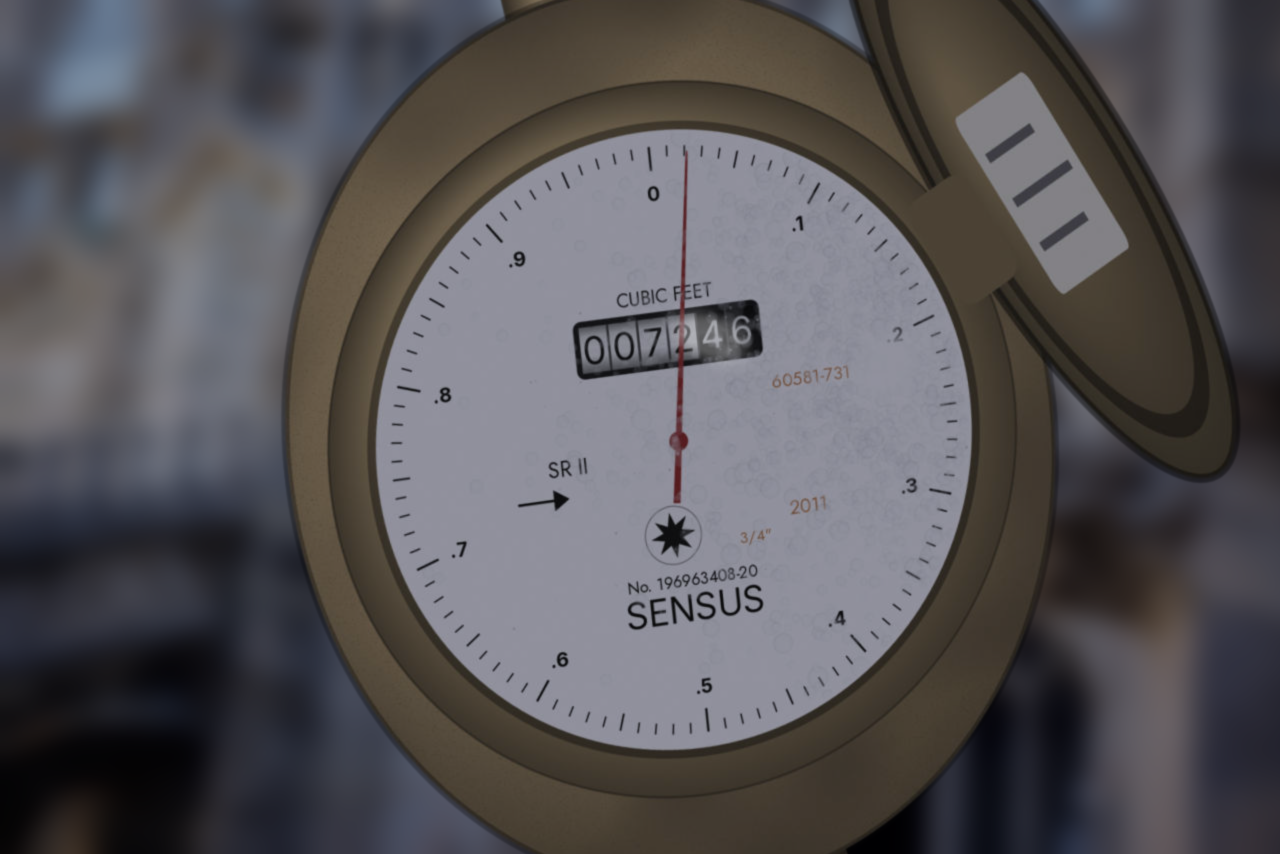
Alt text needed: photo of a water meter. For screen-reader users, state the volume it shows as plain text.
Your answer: 7246.02 ft³
